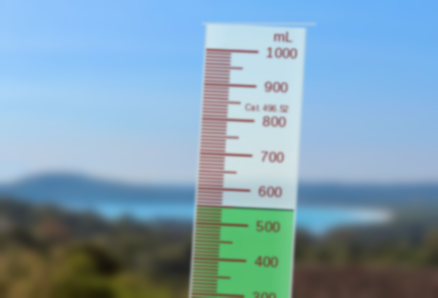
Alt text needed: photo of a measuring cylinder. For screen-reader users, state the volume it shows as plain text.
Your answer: 550 mL
